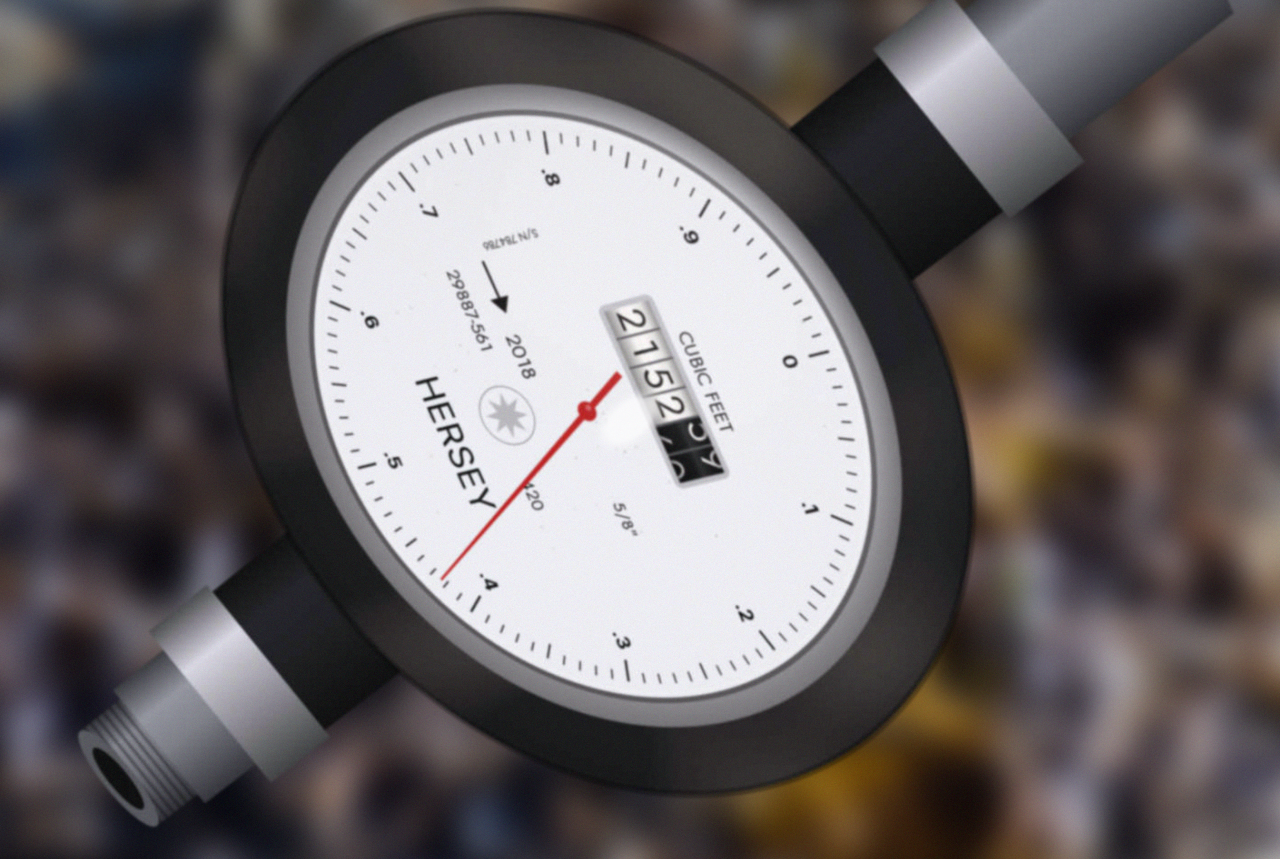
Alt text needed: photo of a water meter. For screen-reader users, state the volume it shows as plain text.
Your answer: 215259.42 ft³
